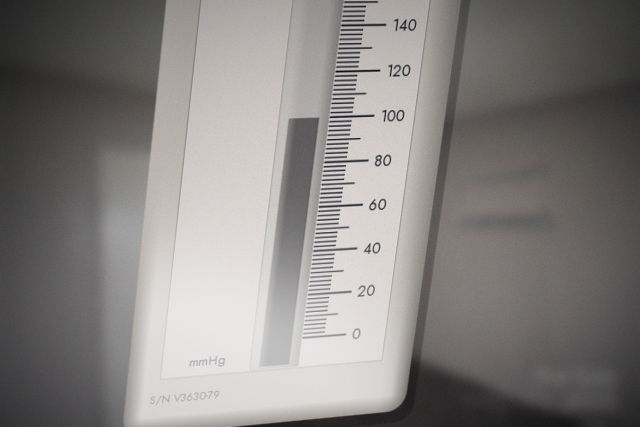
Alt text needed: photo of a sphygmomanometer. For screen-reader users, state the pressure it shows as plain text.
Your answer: 100 mmHg
